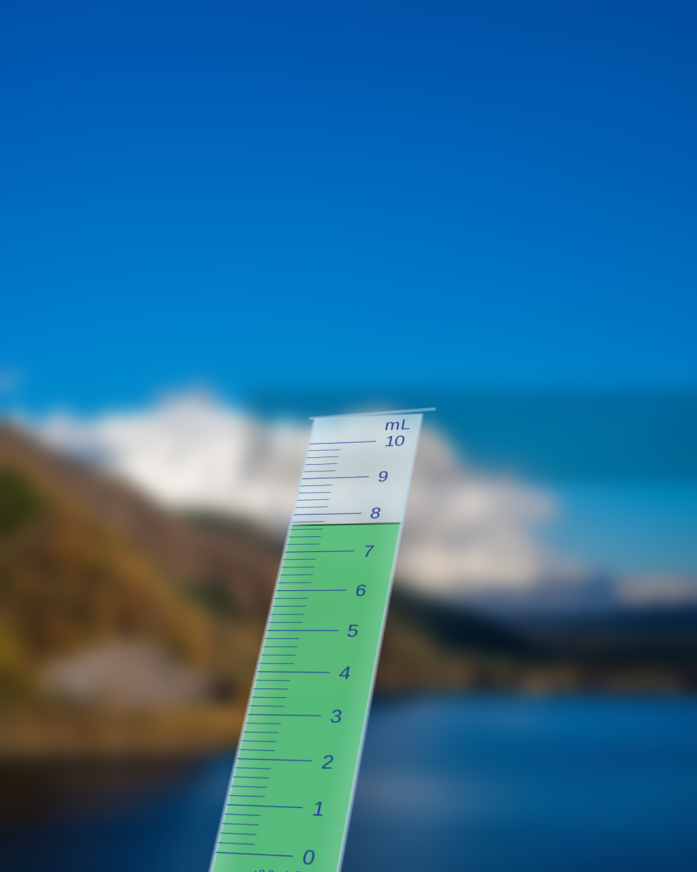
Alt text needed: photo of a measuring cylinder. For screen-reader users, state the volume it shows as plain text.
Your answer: 7.7 mL
